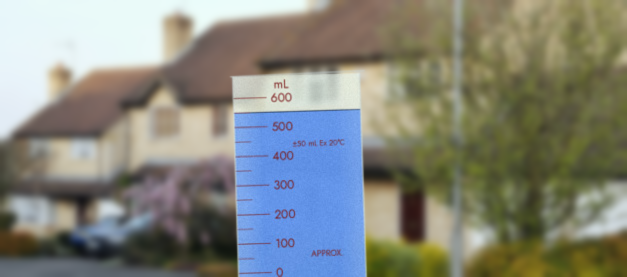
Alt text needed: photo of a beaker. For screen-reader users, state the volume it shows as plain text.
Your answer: 550 mL
